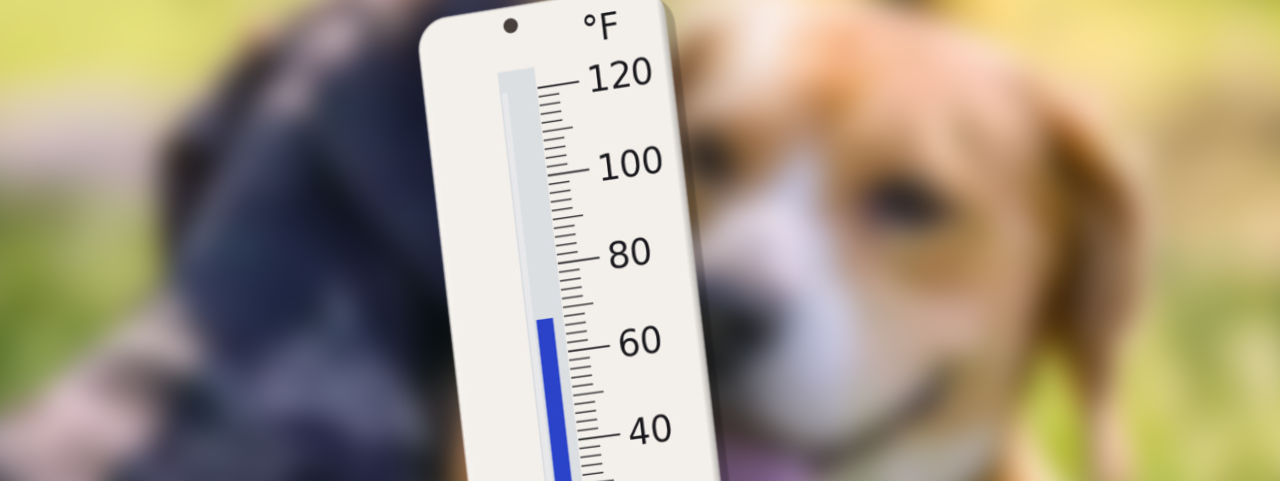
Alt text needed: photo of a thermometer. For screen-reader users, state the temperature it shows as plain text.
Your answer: 68 °F
